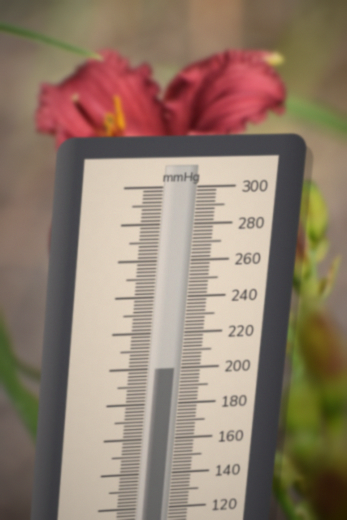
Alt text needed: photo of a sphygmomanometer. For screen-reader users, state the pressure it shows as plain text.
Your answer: 200 mmHg
